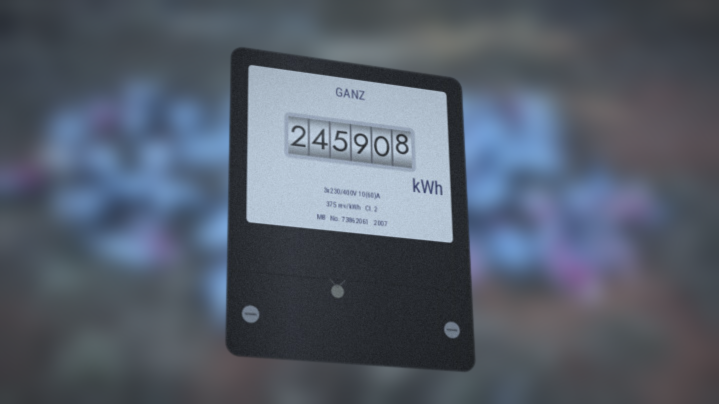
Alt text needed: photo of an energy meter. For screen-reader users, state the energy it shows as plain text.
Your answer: 245908 kWh
